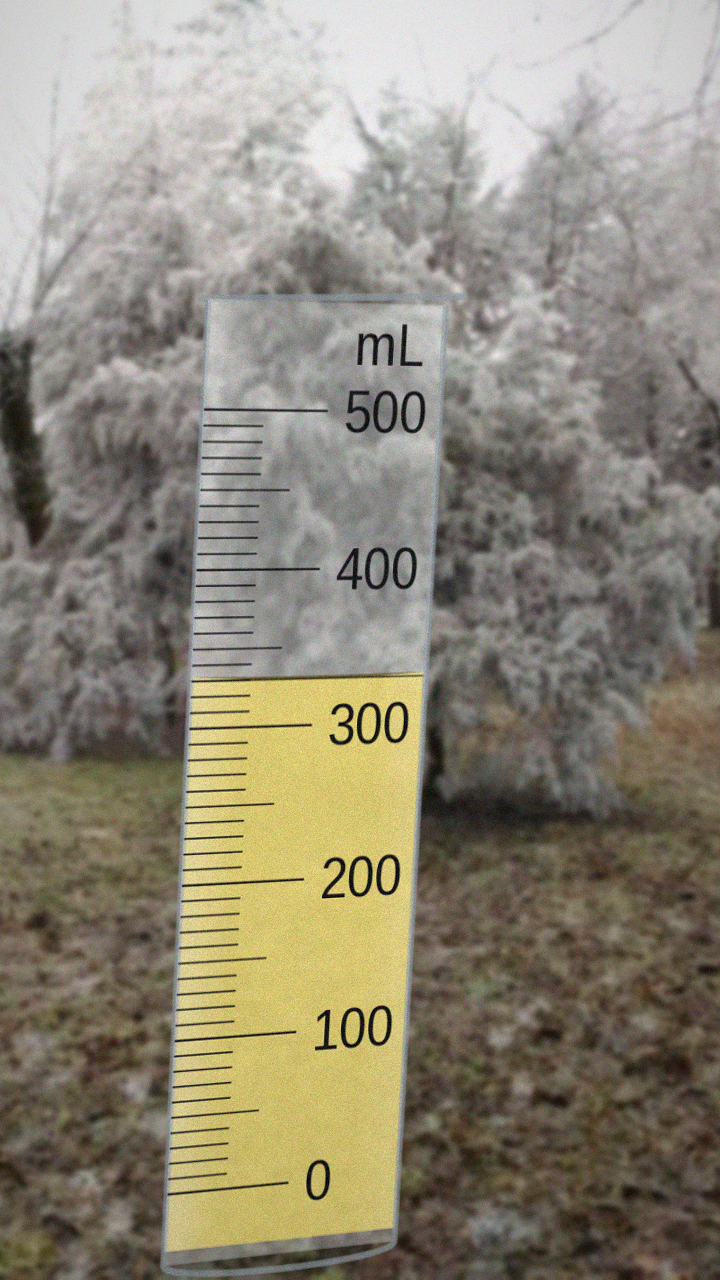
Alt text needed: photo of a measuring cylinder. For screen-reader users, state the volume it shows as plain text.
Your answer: 330 mL
